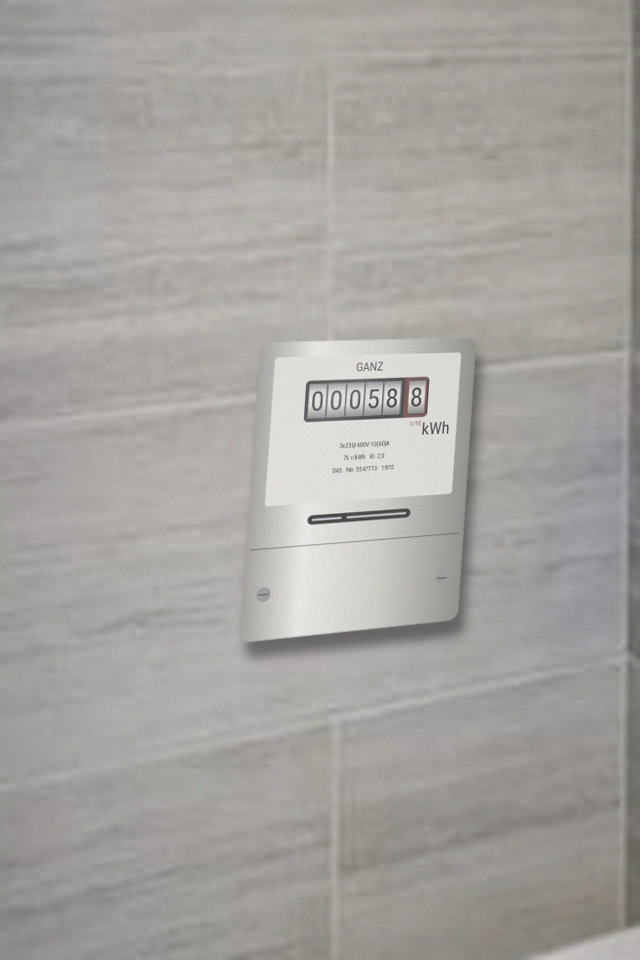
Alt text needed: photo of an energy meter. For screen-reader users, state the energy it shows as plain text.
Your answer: 58.8 kWh
